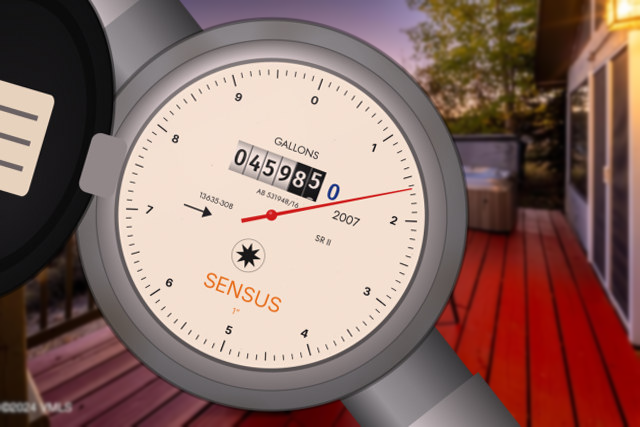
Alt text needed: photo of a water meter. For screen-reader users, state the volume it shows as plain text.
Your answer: 459851.6 gal
